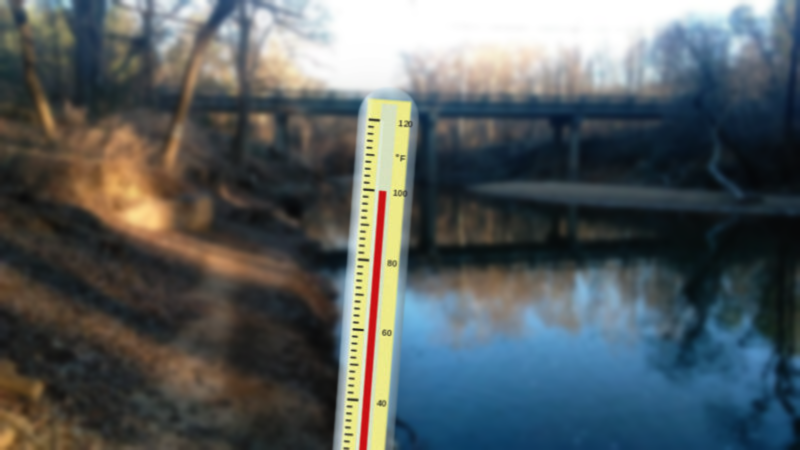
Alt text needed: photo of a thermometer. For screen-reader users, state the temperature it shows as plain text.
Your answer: 100 °F
